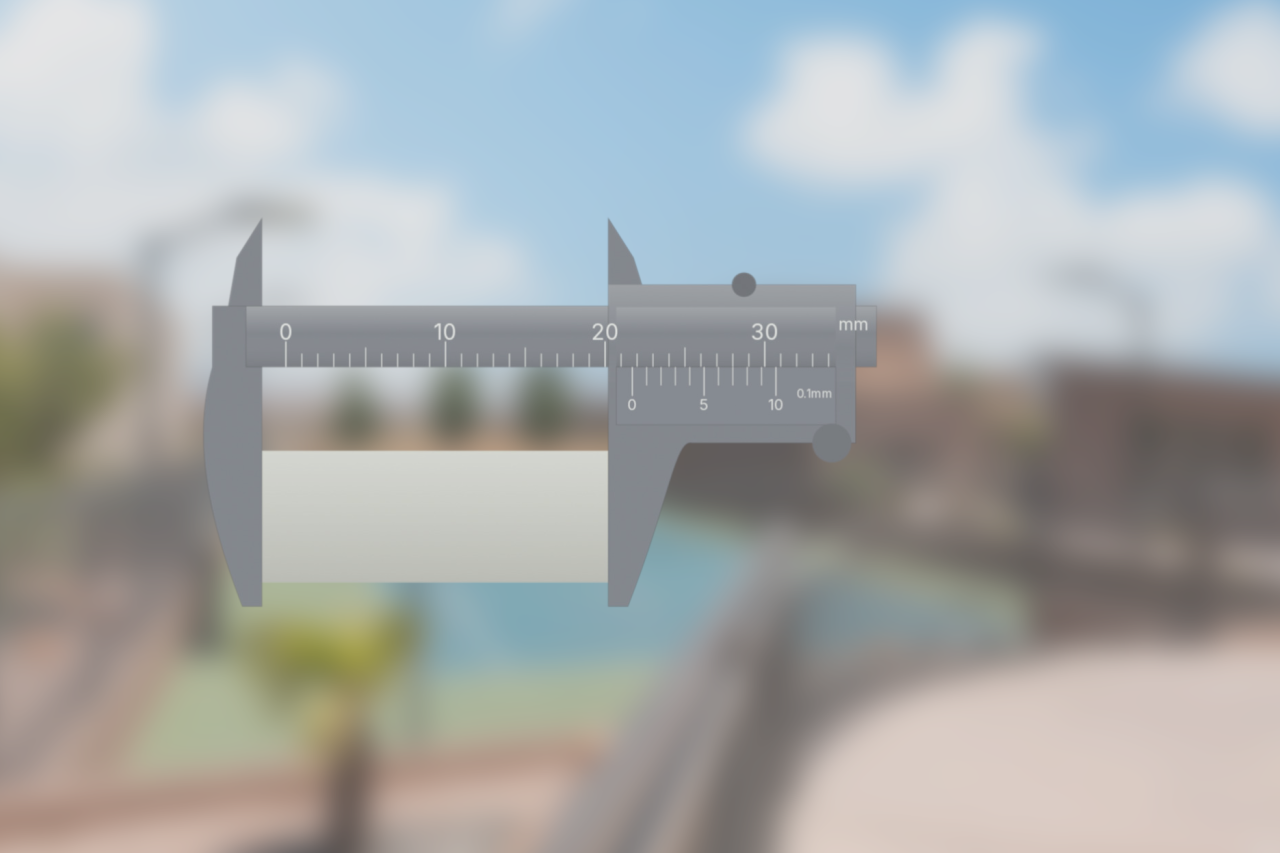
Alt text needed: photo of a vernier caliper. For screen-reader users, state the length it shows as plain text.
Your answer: 21.7 mm
